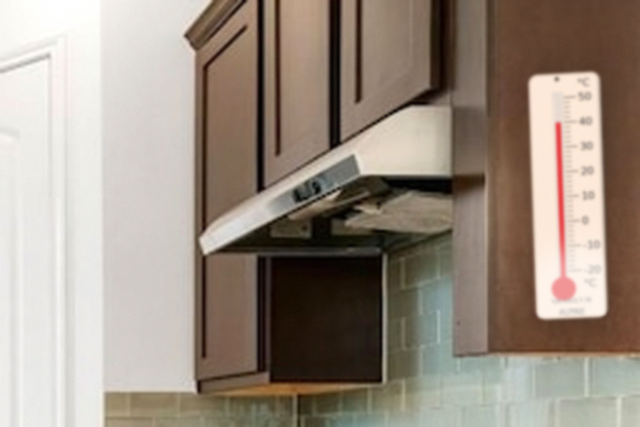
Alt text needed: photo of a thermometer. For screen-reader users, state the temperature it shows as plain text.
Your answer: 40 °C
